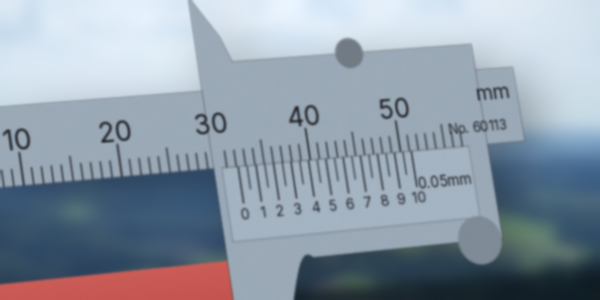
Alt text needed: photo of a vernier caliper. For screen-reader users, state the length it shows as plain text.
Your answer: 32.2 mm
